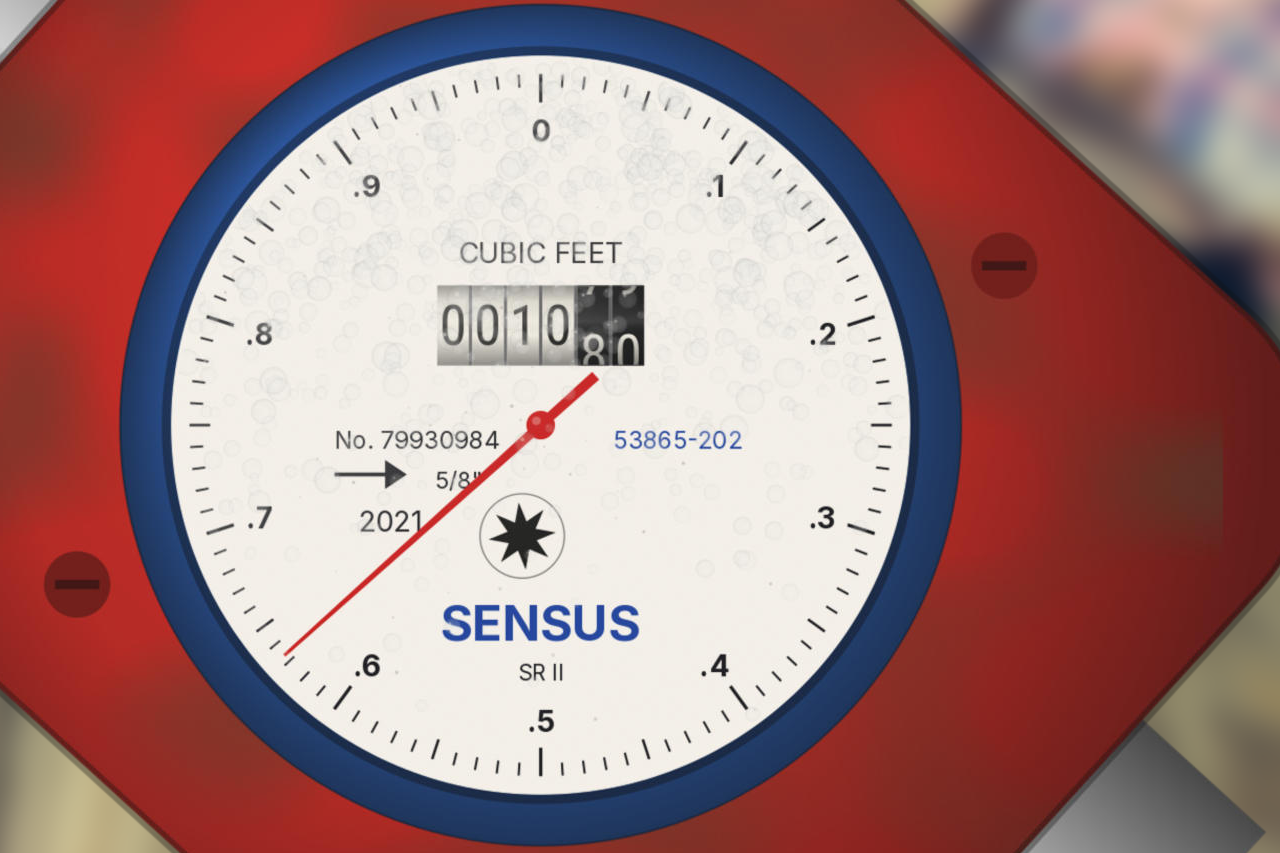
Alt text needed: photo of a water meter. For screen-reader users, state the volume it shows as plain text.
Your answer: 1079.63 ft³
